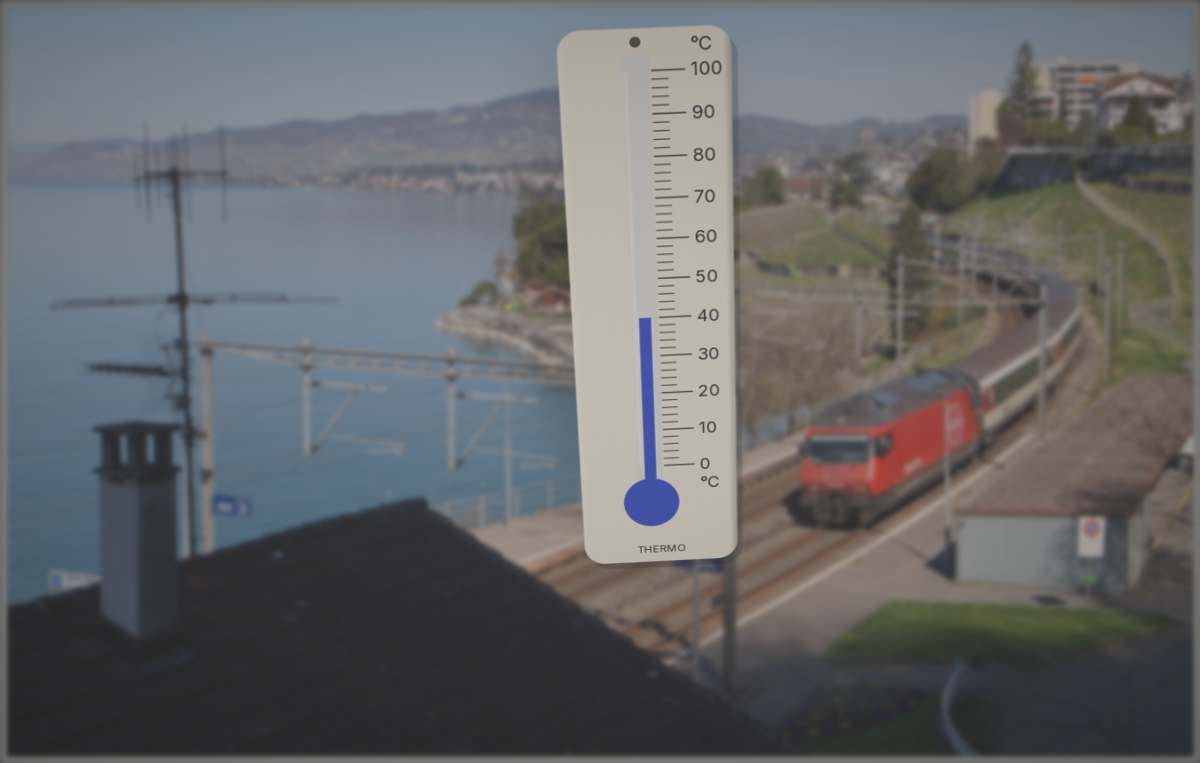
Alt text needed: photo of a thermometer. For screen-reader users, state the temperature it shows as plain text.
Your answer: 40 °C
